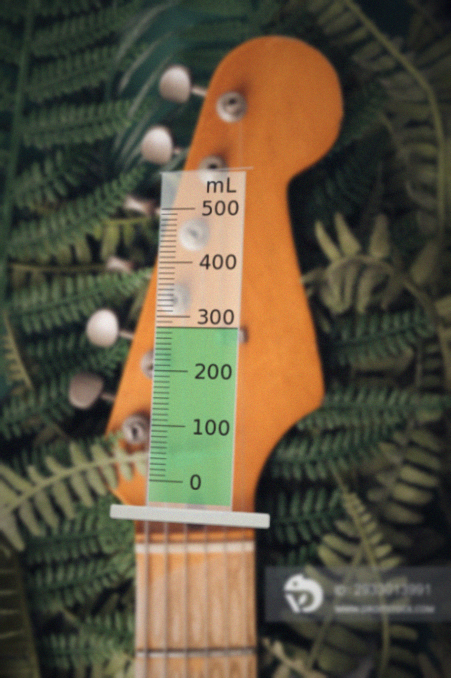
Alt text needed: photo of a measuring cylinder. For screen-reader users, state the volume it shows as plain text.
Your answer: 280 mL
